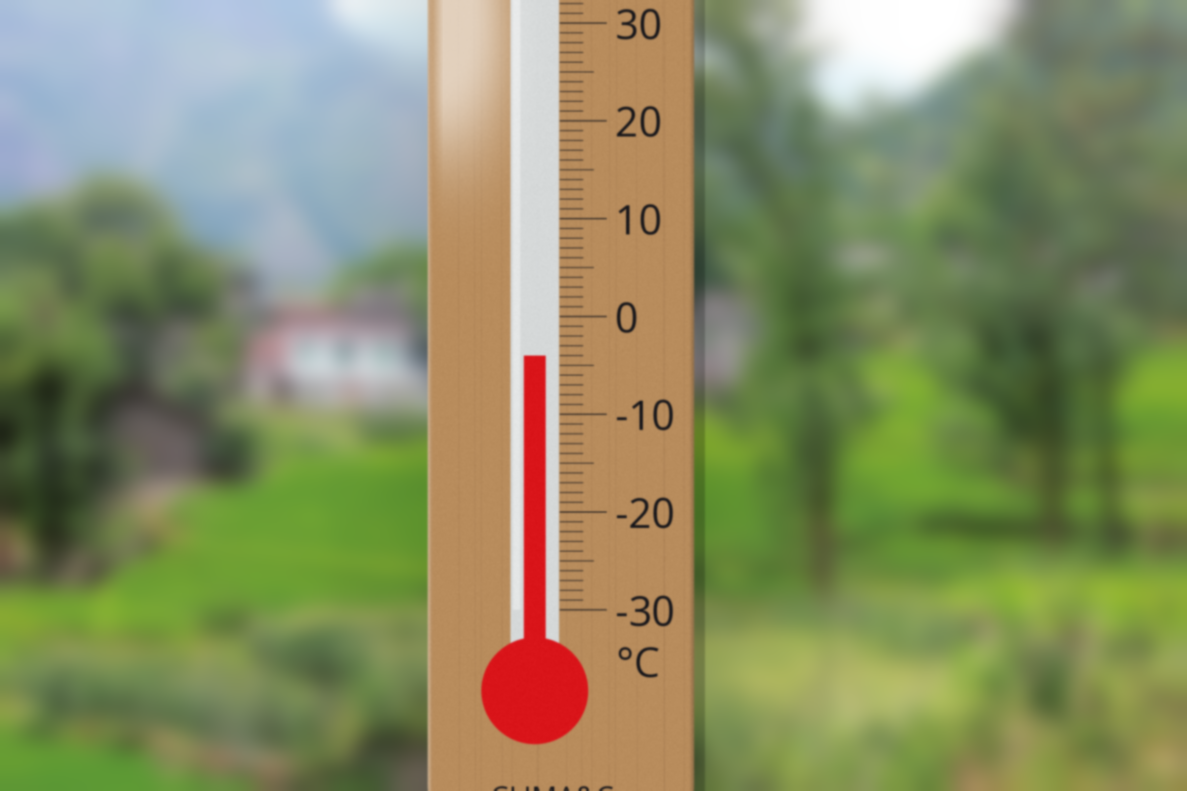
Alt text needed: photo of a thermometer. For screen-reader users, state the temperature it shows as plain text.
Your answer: -4 °C
